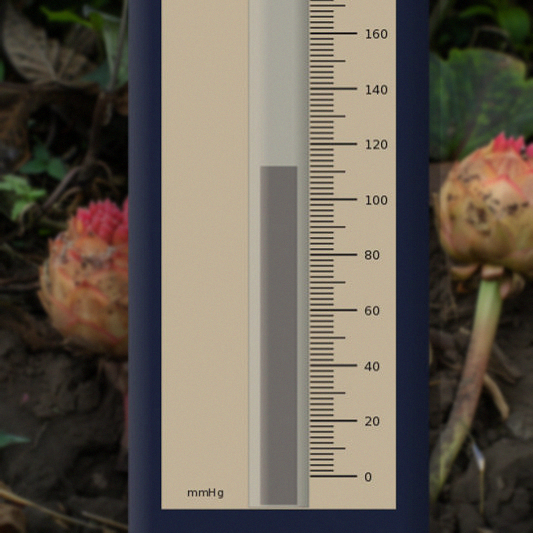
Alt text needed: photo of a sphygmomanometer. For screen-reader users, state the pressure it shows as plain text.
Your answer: 112 mmHg
